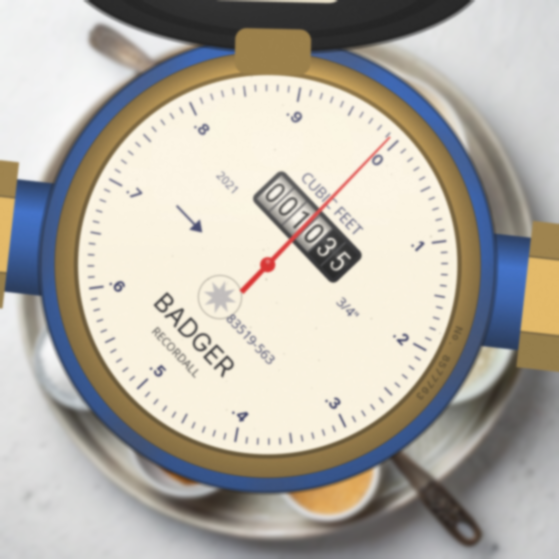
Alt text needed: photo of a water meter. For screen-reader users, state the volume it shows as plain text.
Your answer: 1034.99 ft³
